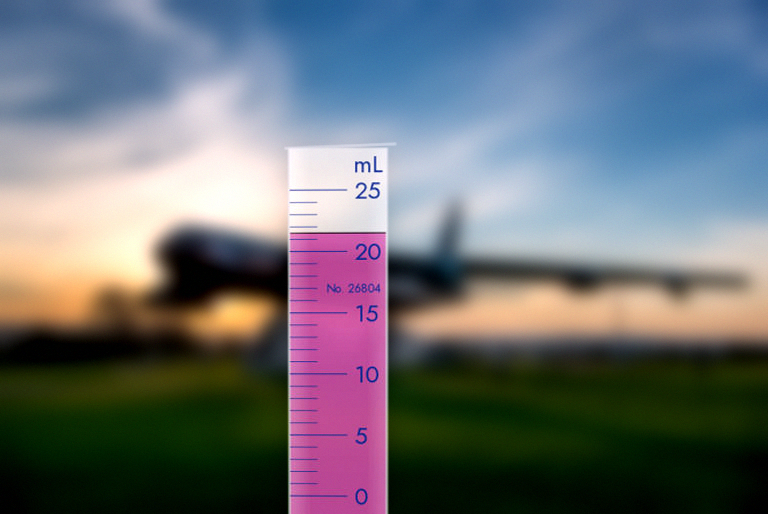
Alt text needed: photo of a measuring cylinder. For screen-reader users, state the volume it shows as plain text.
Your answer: 21.5 mL
